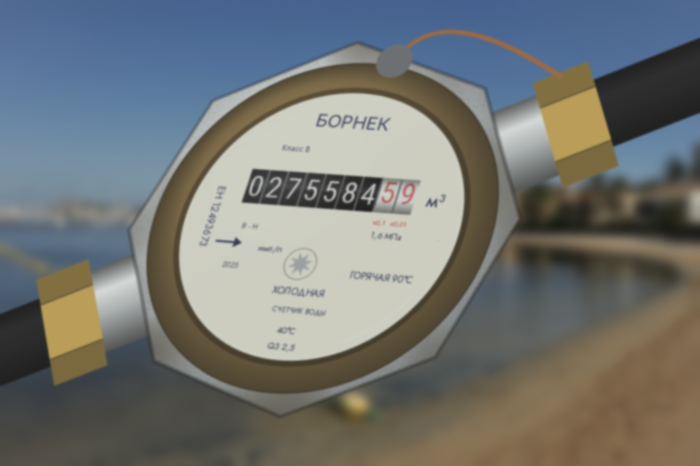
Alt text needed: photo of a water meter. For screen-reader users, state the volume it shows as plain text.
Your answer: 275584.59 m³
